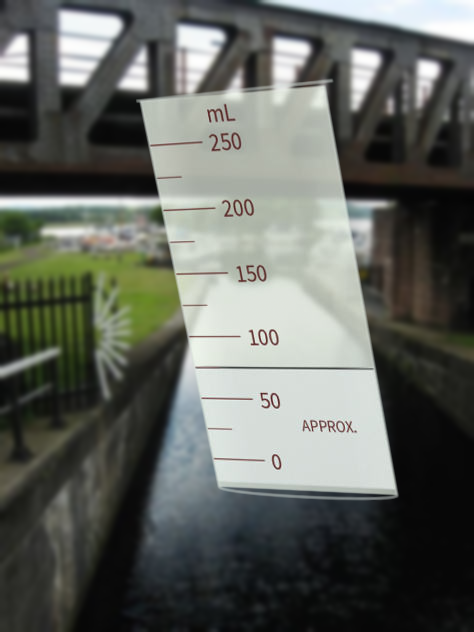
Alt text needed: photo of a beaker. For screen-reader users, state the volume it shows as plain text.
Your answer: 75 mL
